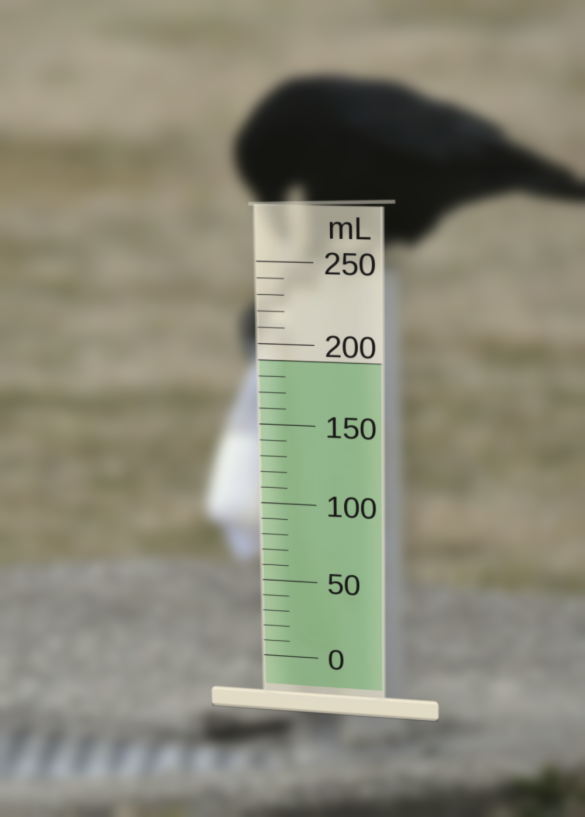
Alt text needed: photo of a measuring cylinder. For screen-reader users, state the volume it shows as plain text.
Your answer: 190 mL
